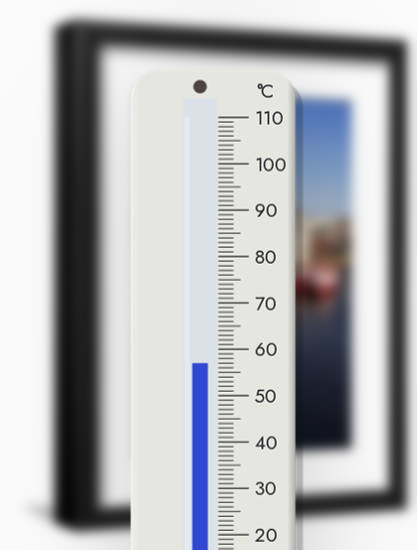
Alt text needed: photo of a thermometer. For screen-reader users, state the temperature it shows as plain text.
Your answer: 57 °C
